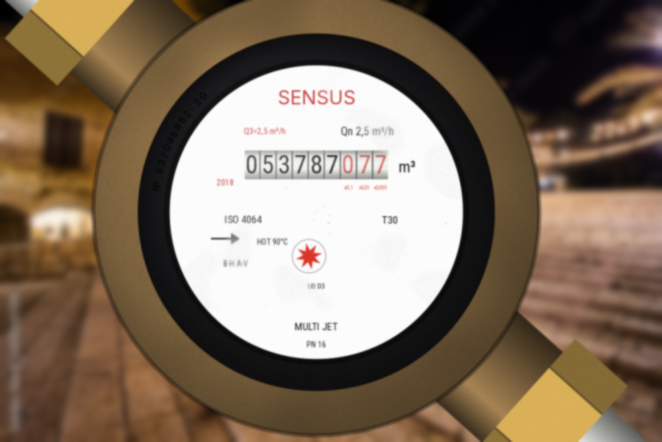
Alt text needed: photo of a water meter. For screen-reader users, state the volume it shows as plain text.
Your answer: 53787.077 m³
